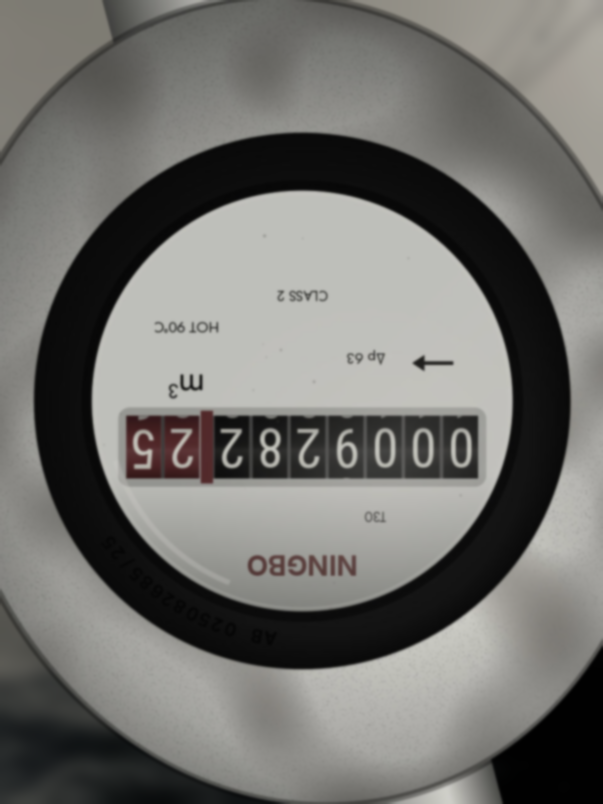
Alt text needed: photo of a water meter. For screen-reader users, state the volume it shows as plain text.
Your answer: 9282.25 m³
